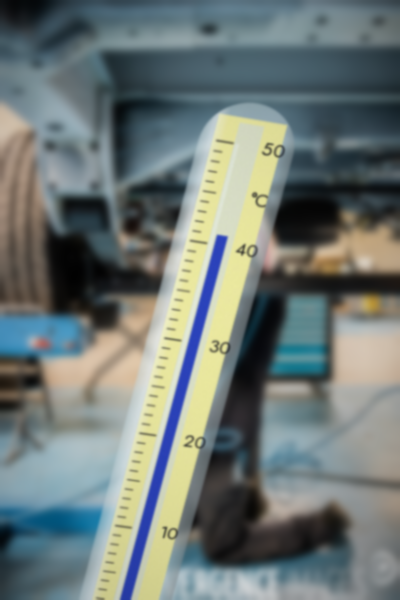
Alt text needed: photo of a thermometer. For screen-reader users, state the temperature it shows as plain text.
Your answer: 41 °C
